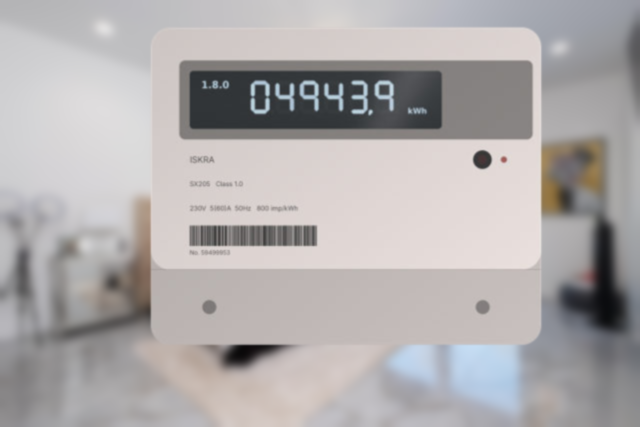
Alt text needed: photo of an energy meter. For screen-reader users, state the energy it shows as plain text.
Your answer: 4943.9 kWh
